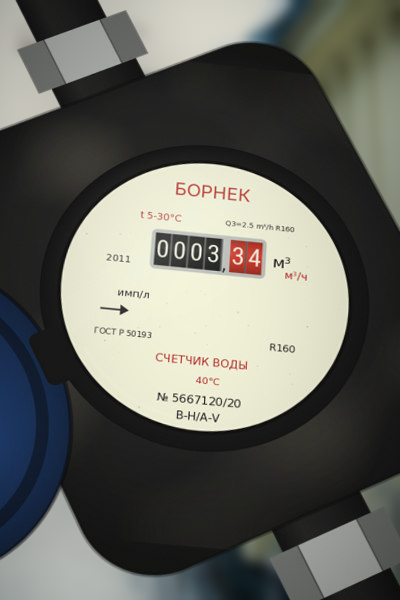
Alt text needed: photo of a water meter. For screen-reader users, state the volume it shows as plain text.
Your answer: 3.34 m³
